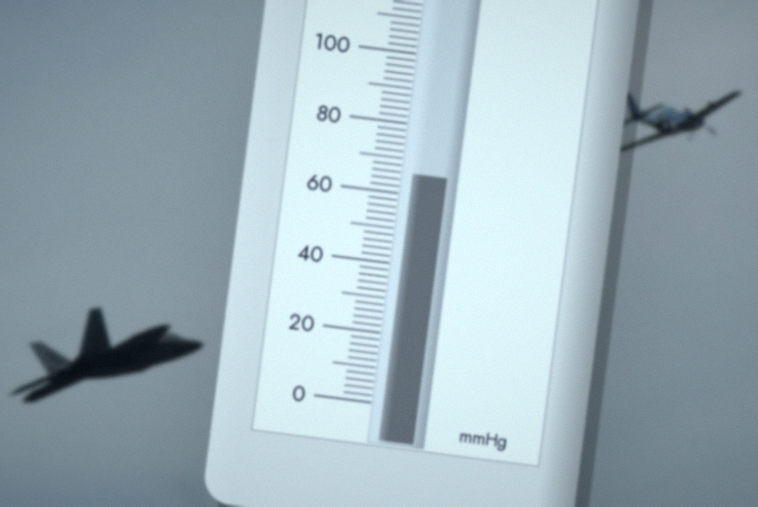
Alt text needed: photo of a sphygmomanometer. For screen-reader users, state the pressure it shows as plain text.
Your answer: 66 mmHg
